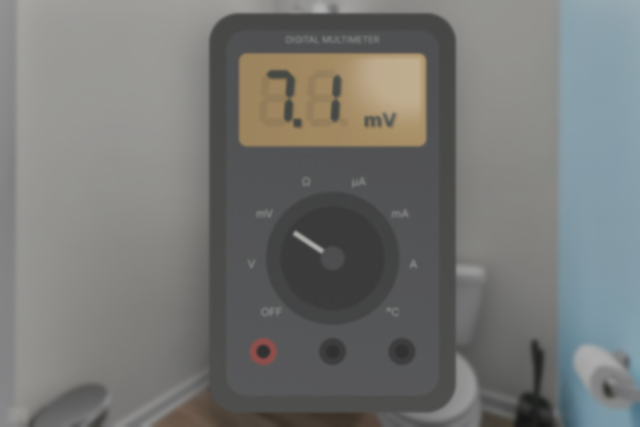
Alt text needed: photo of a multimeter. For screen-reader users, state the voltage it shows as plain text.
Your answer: 7.1 mV
